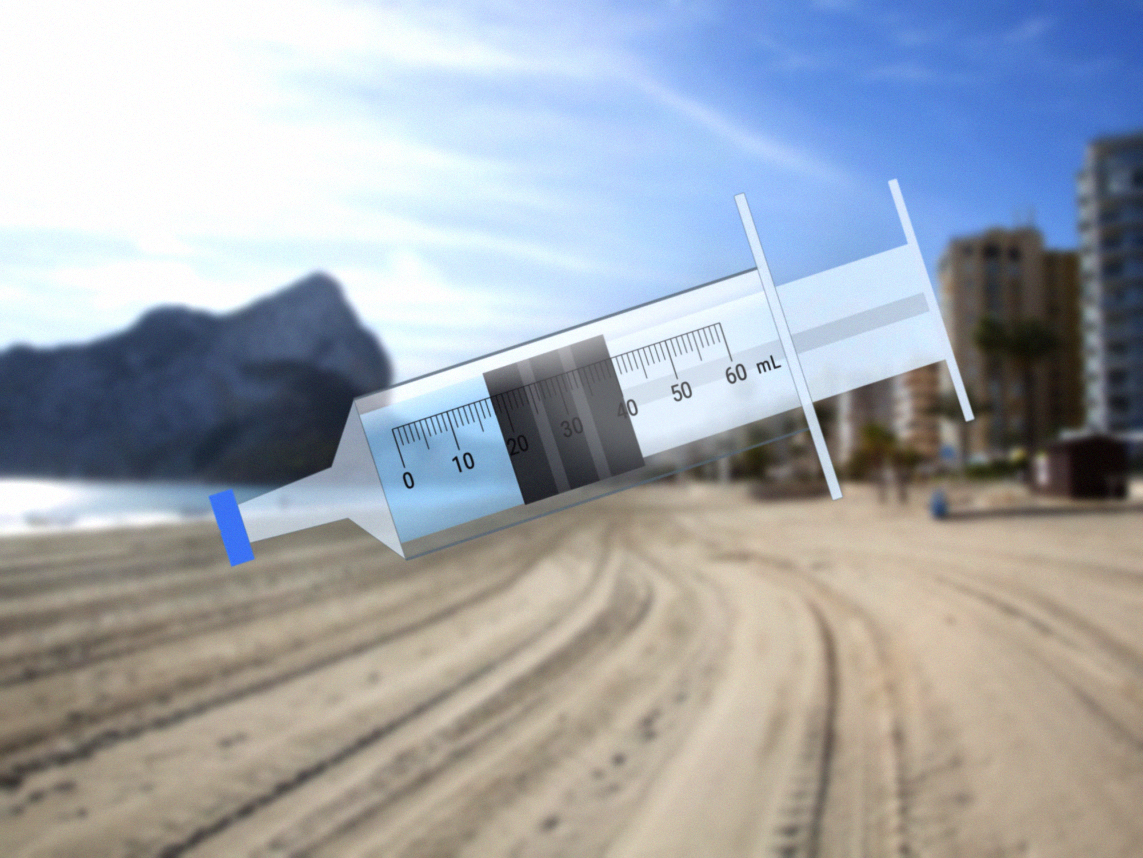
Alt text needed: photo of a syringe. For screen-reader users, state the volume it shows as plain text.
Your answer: 18 mL
